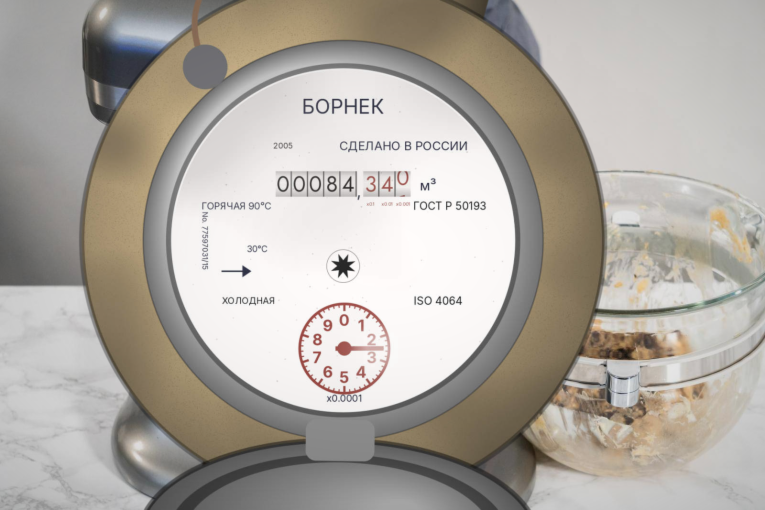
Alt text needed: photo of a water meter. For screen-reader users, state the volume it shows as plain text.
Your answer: 84.3402 m³
